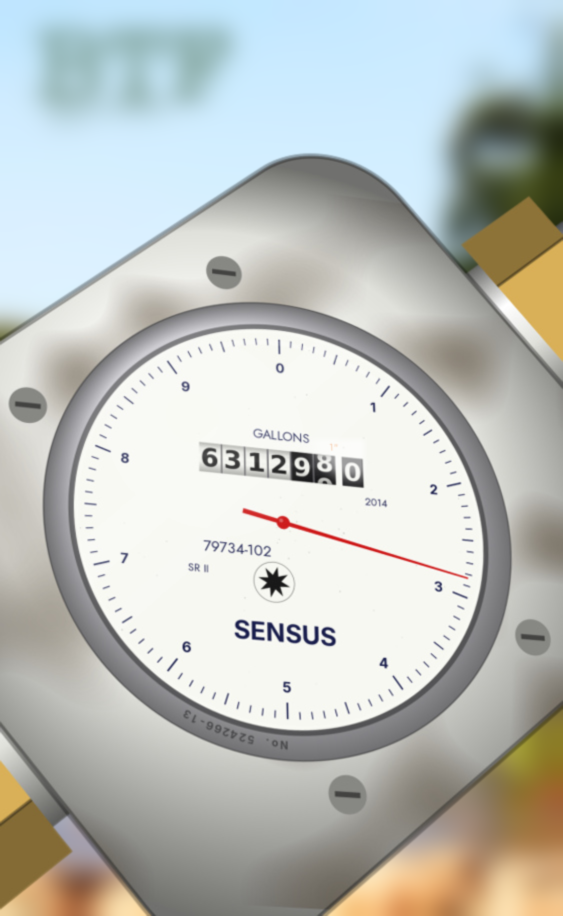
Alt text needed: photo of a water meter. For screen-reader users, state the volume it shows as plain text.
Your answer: 6312982.8 gal
